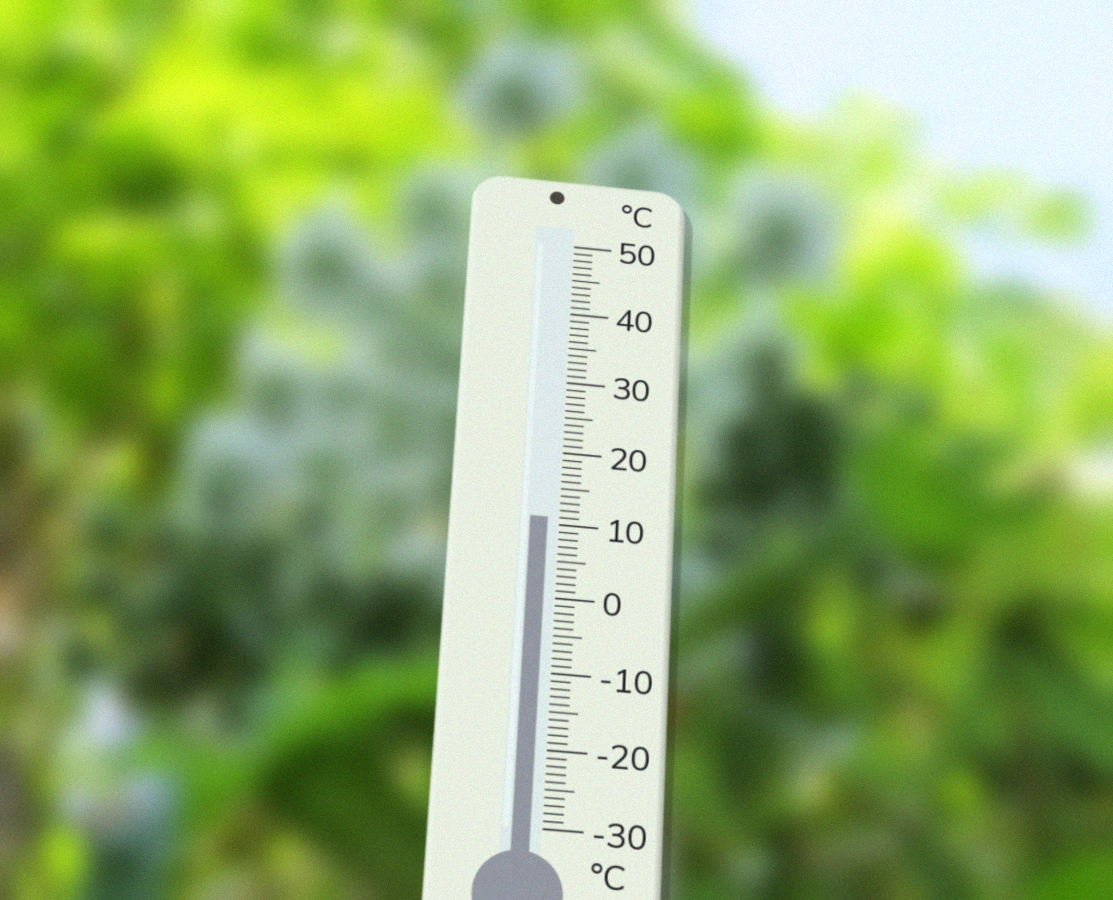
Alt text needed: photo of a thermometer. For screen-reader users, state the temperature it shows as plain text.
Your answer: 11 °C
